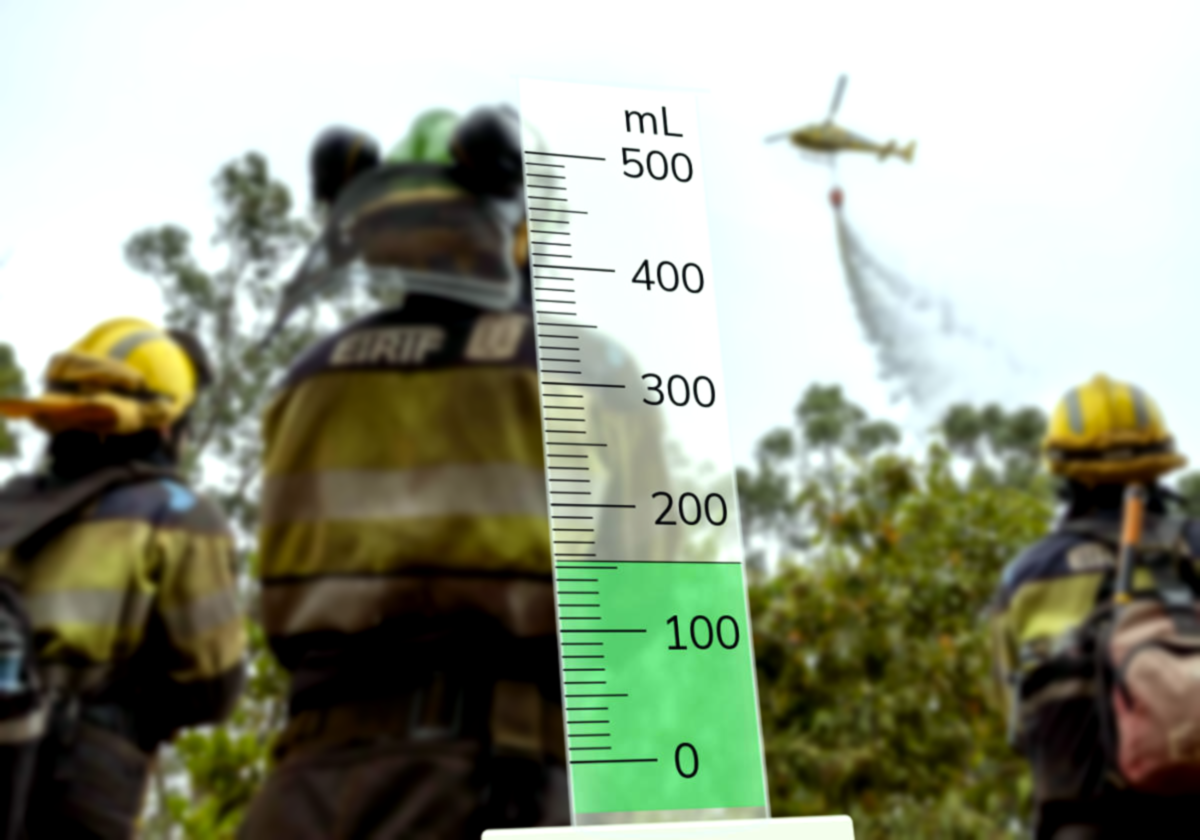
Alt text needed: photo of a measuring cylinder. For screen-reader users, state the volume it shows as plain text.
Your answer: 155 mL
